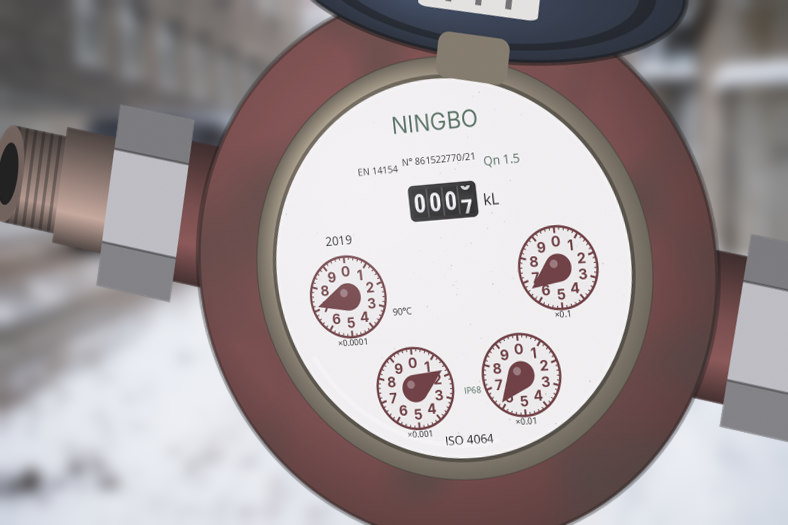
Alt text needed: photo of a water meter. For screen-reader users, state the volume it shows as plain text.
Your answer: 6.6617 kL
